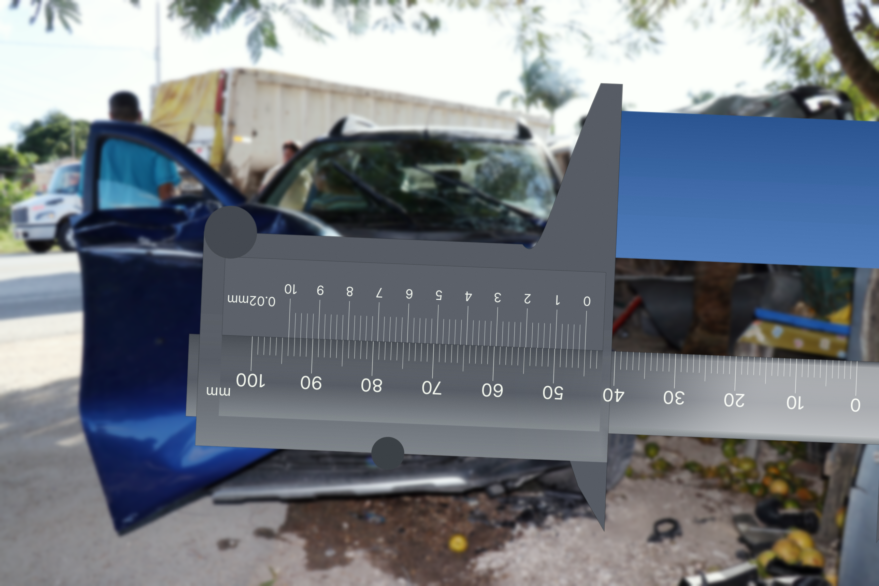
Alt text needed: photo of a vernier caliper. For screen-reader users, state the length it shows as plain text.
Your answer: 45.0 mm
